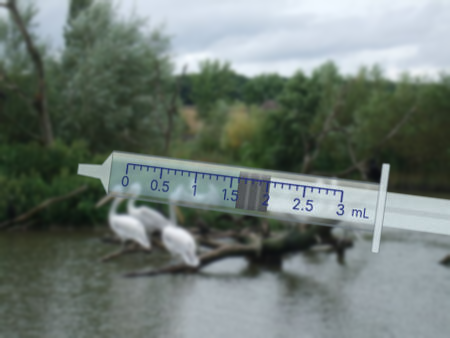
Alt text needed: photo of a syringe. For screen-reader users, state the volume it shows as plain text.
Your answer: 1.6 mL
